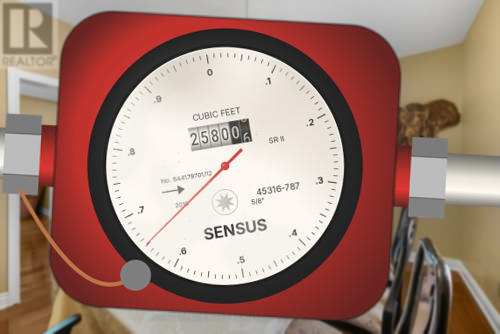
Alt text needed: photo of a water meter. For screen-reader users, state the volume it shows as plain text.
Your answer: 258005.65 ft³
